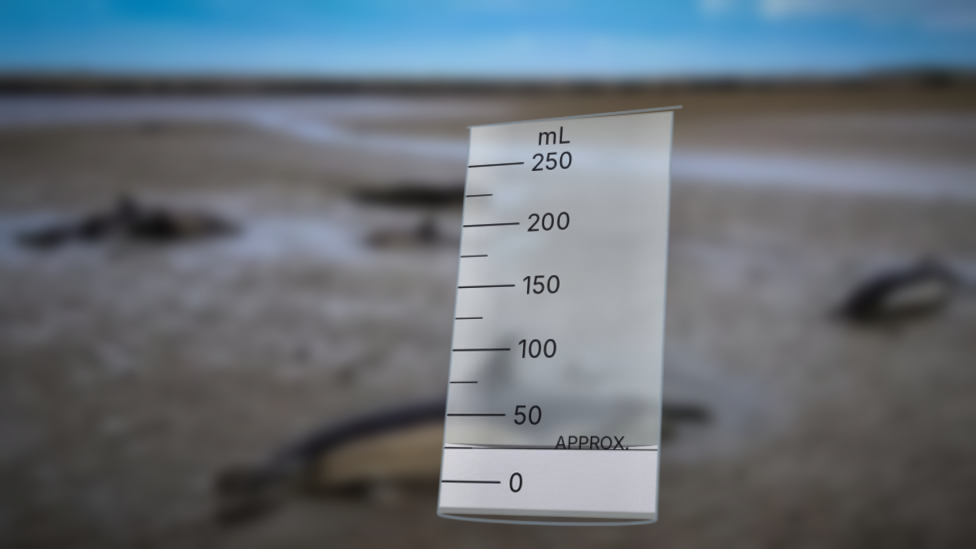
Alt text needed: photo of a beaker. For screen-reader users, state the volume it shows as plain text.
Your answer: 25 mL
